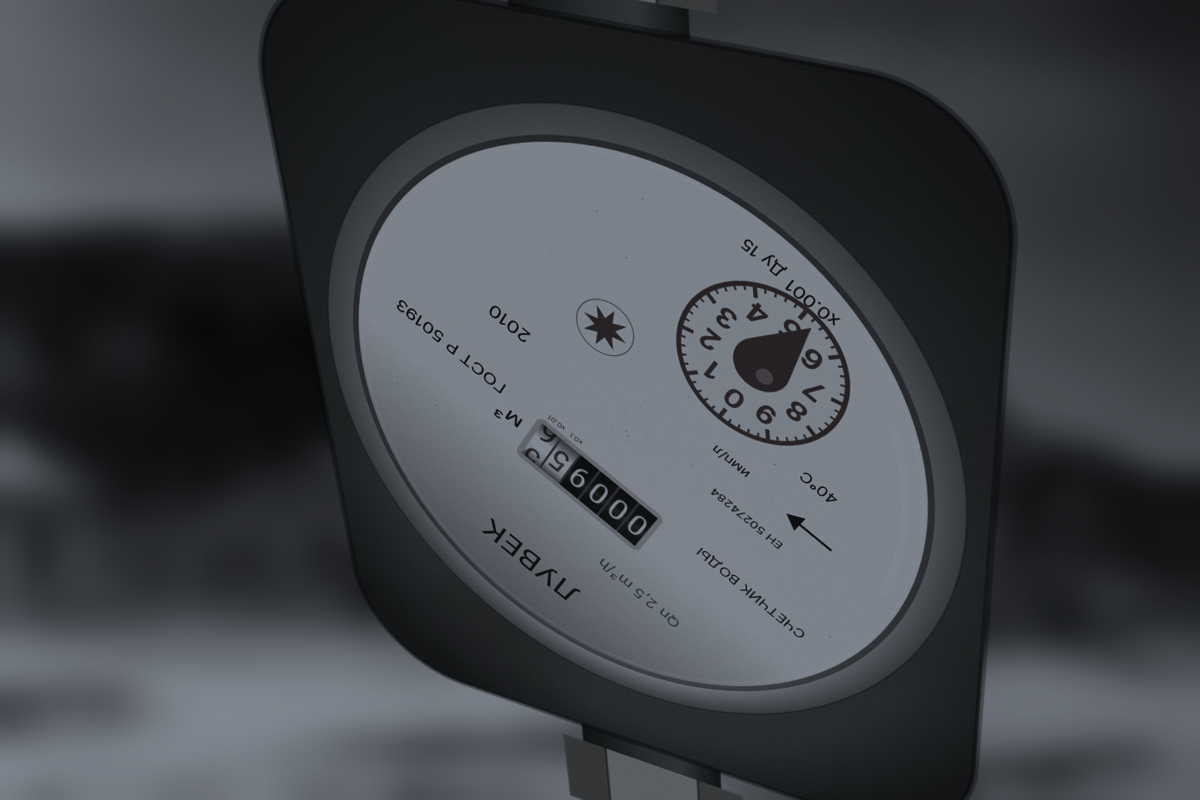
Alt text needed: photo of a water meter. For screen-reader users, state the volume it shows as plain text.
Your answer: 9.555 m³
